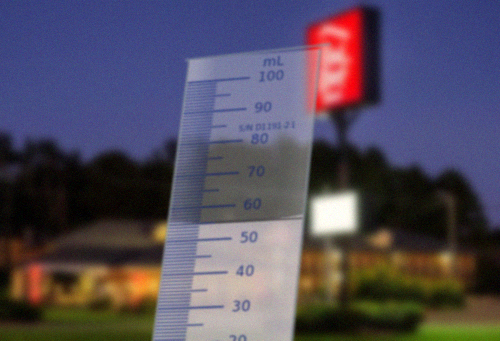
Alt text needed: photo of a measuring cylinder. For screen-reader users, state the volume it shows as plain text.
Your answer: 55 mL
